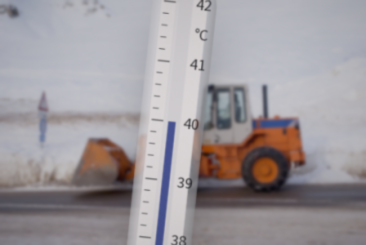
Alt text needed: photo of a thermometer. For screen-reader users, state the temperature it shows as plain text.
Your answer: 40 °C
